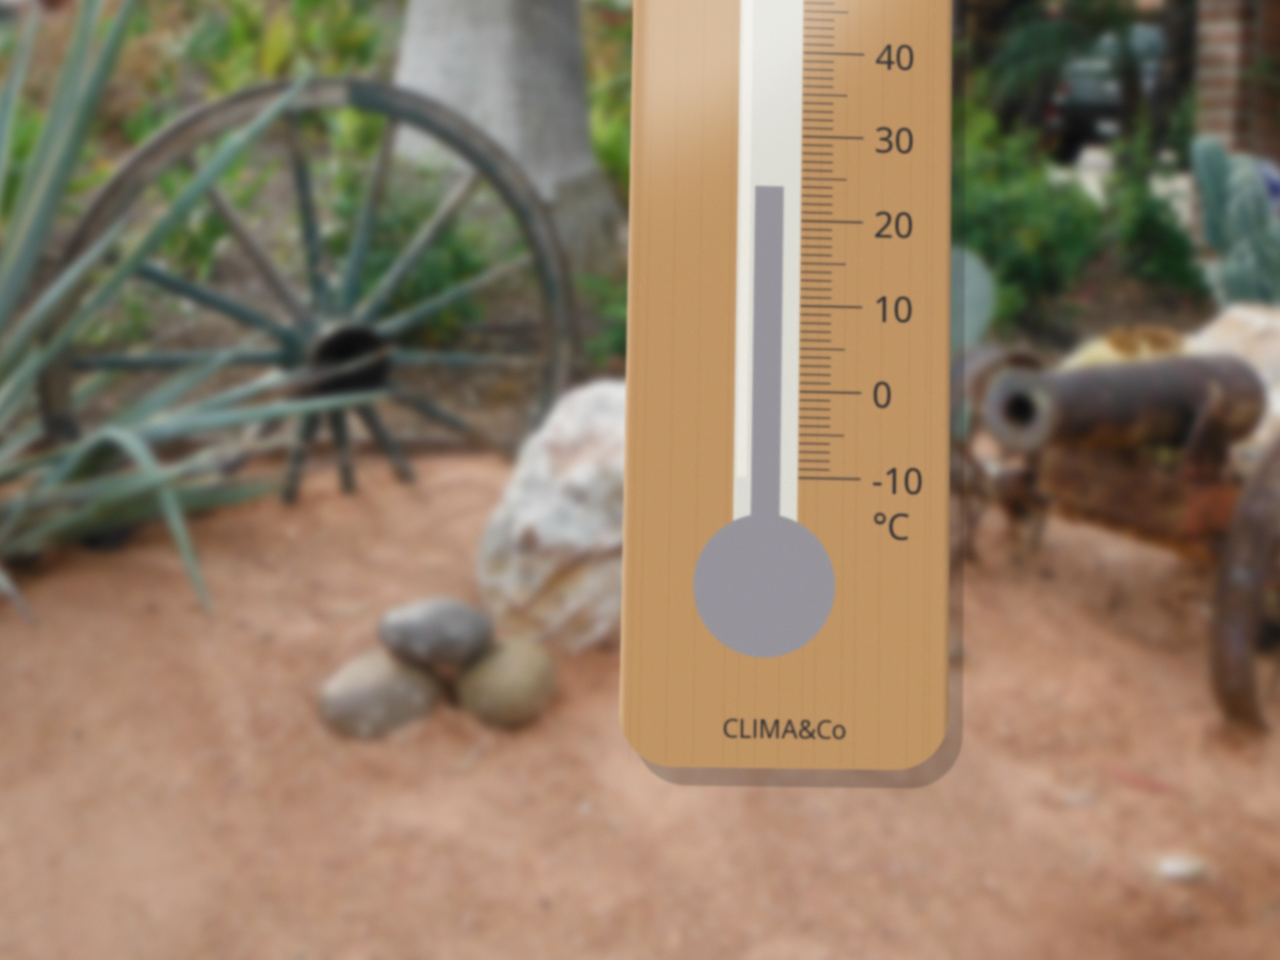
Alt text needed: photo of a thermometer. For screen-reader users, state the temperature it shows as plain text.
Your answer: 24 °C
